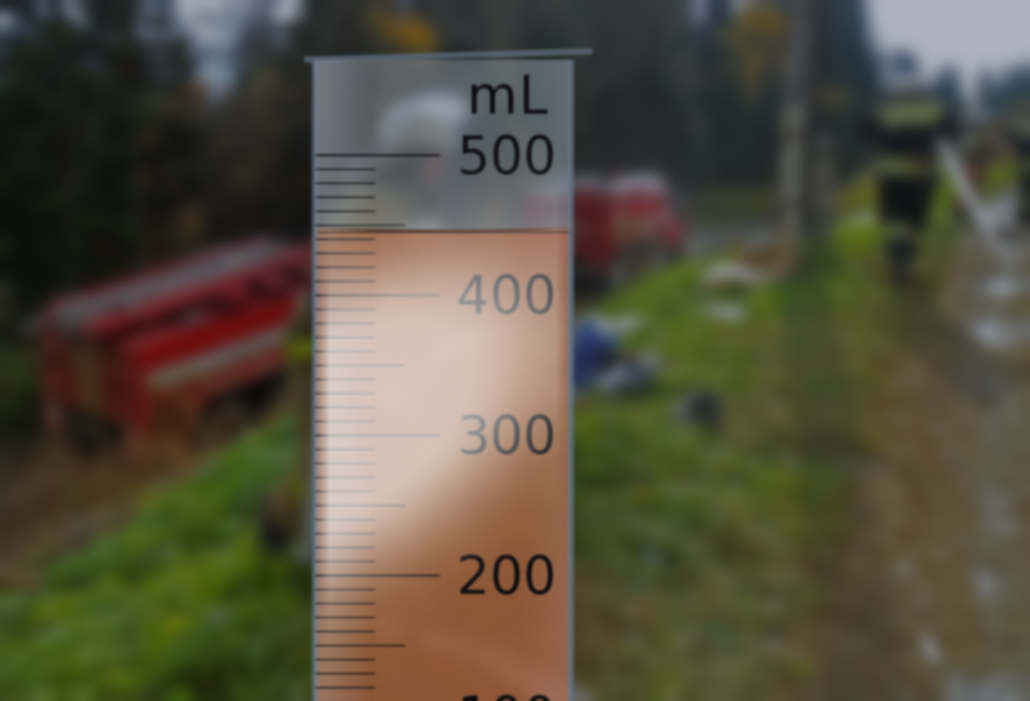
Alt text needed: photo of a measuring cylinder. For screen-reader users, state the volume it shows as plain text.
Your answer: 445 mL
